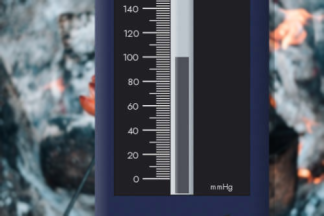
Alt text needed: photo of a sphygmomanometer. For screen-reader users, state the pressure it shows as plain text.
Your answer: 100 mmHg
